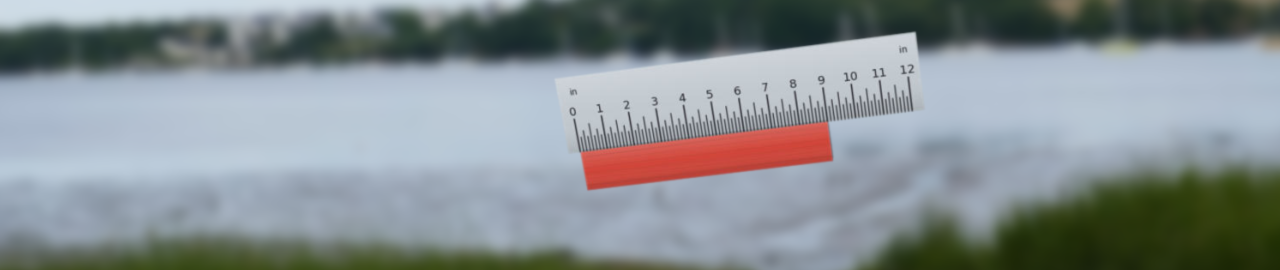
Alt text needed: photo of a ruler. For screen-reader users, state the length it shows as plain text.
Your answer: 9 in
